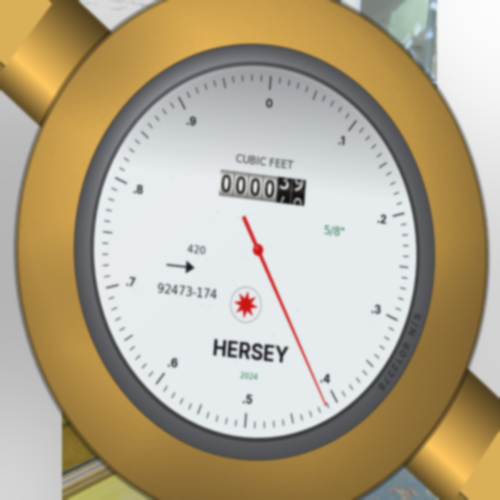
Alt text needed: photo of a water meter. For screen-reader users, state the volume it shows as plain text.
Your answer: 39.41 ft³
